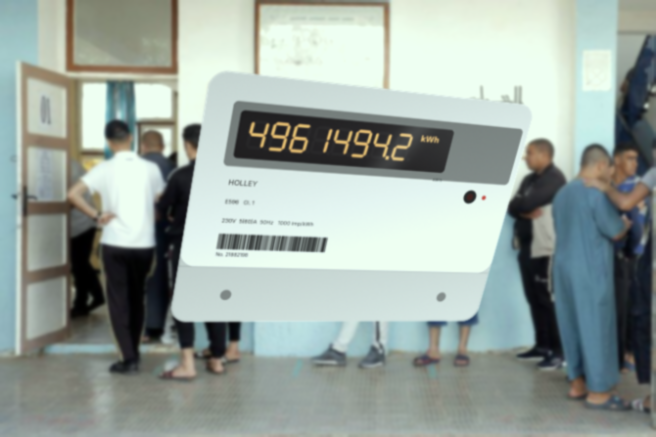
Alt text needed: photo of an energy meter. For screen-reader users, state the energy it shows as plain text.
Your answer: 4961494.2 kWh
